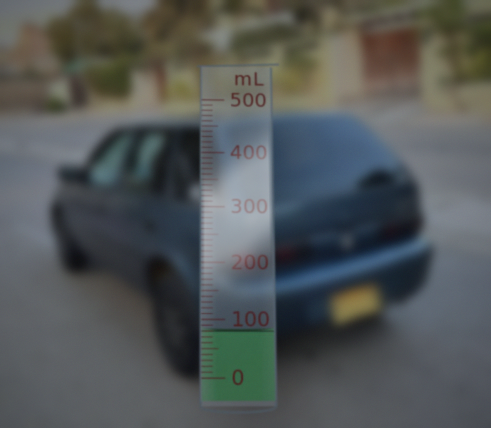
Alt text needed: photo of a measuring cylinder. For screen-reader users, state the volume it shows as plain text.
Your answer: 80 mL
